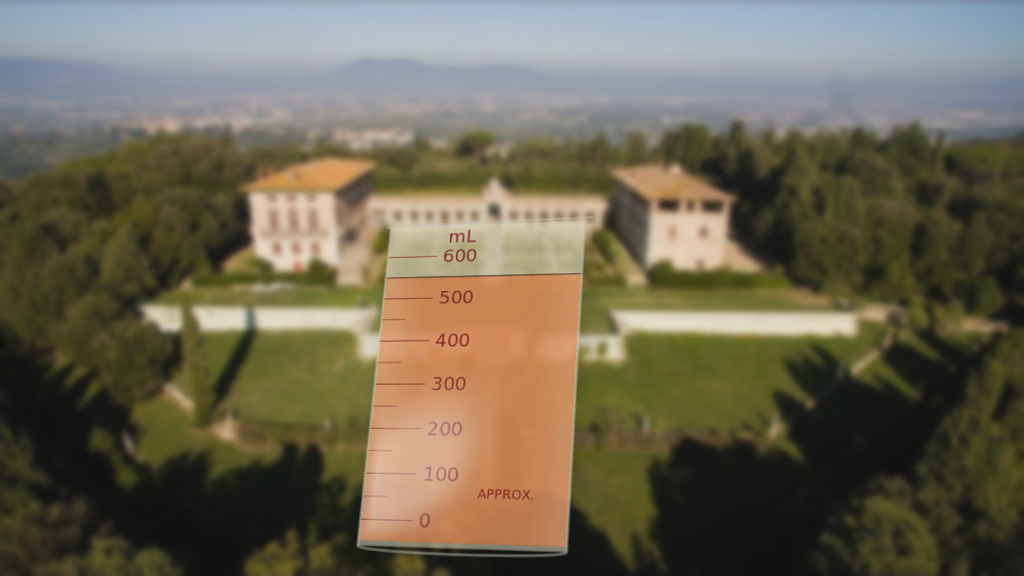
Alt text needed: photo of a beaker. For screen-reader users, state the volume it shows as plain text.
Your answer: 550 mL
